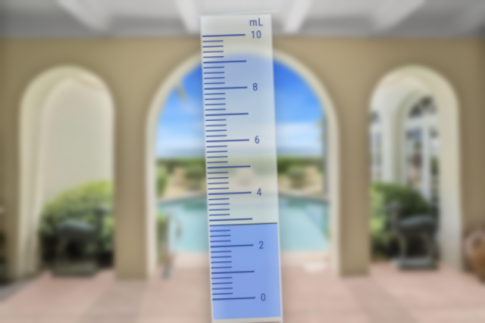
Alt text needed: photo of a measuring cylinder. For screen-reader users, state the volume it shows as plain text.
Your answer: 2.8 mL
